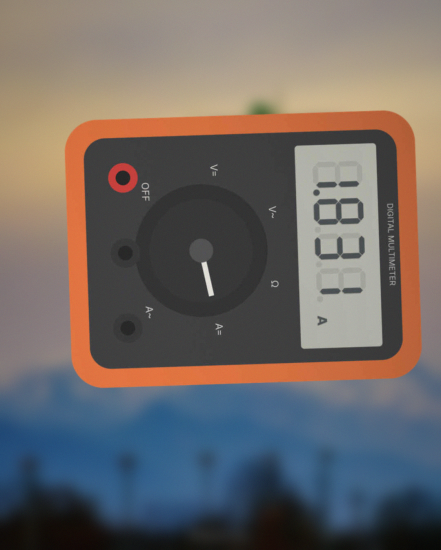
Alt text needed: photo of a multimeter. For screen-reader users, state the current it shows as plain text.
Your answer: 1.831 A
